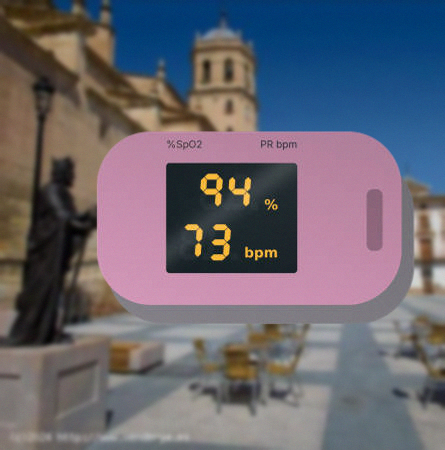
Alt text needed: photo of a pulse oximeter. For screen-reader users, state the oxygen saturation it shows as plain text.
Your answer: 94 %
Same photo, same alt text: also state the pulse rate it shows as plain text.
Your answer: 73 bpm
